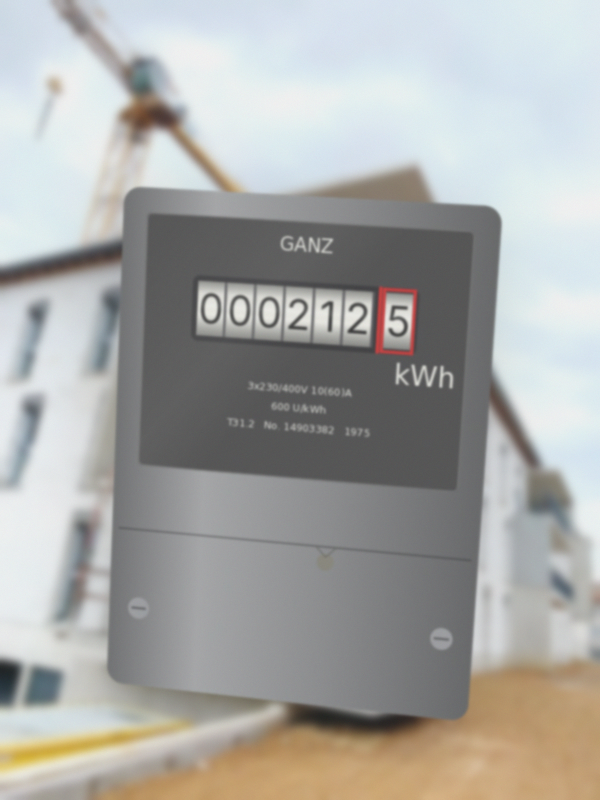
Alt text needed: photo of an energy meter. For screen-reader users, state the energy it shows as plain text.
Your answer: 212.5 kWh
